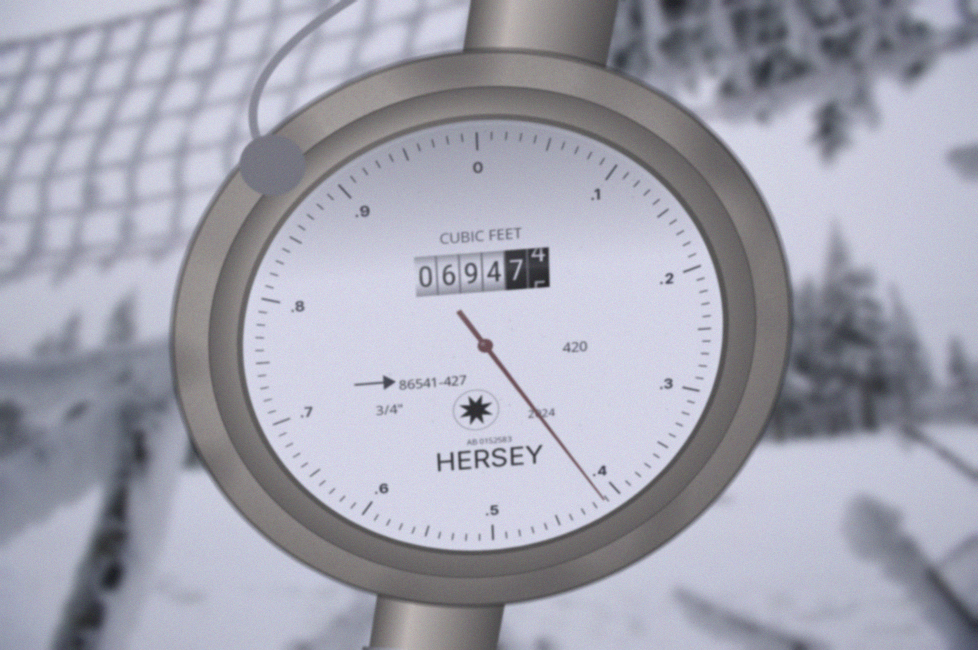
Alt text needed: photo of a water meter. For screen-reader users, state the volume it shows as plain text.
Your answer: 69474.41 ft³
